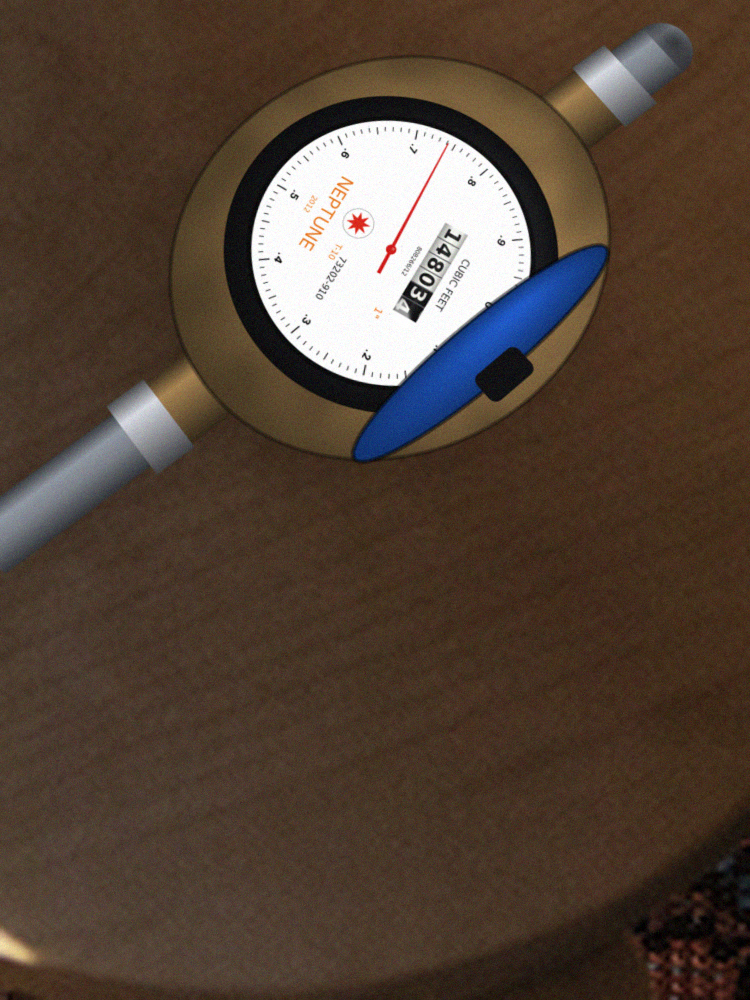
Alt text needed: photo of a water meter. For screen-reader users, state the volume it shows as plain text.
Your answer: 148033.74 ft³
